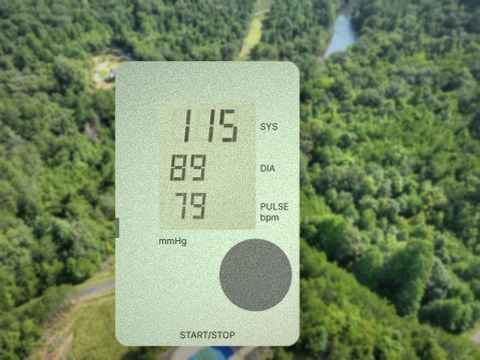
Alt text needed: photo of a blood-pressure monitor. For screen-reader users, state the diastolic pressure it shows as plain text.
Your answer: 89 mmHg
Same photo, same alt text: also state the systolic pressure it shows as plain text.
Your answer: 115 mmHg
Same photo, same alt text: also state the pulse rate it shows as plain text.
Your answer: 79 bpm
